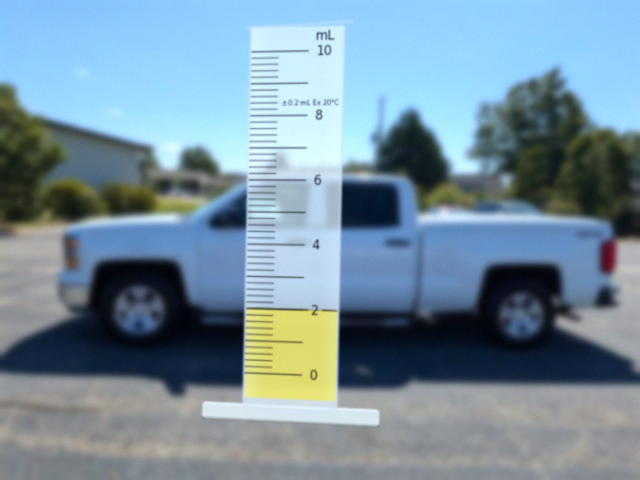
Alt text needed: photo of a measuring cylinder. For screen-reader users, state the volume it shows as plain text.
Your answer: 2 mL
